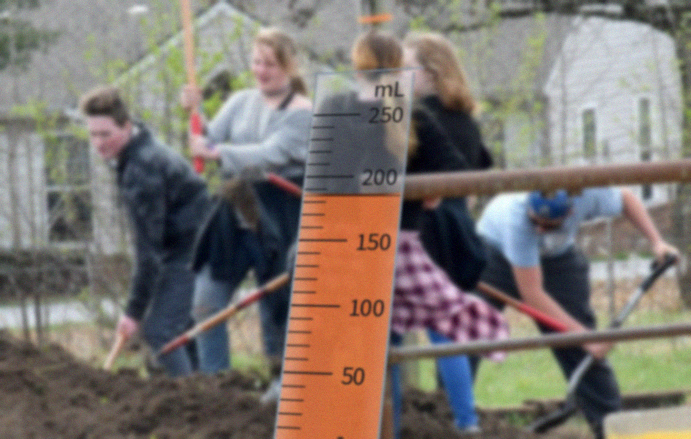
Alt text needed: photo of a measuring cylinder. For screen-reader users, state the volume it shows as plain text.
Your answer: 185 mL
